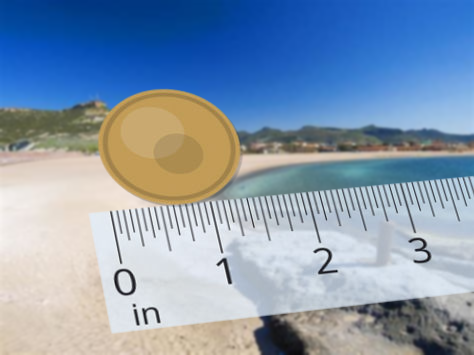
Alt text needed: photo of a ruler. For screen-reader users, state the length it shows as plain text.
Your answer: 1.4375 in
